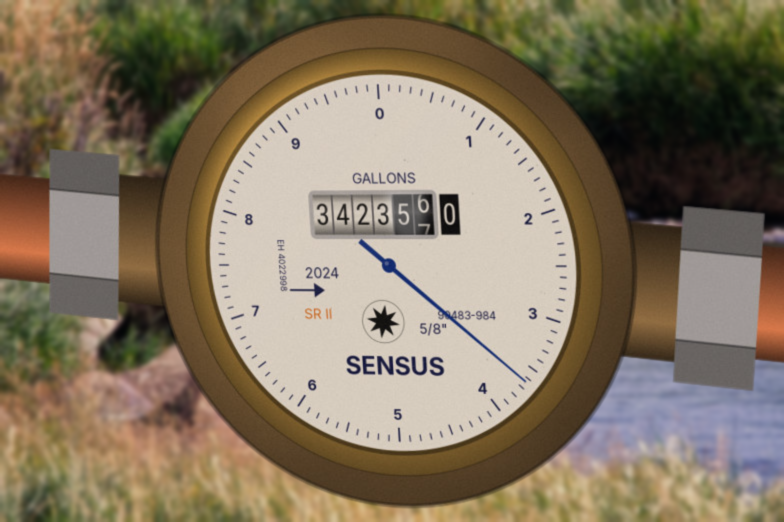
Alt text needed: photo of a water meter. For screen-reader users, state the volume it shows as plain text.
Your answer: 3423563.6 gal
